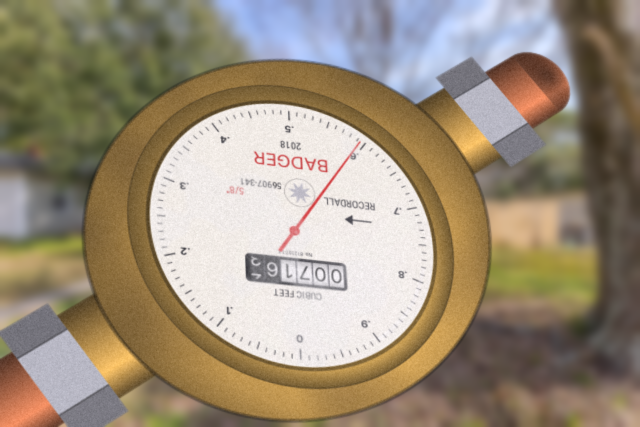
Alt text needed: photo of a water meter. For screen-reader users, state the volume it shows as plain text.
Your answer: 7162.59 ft³
